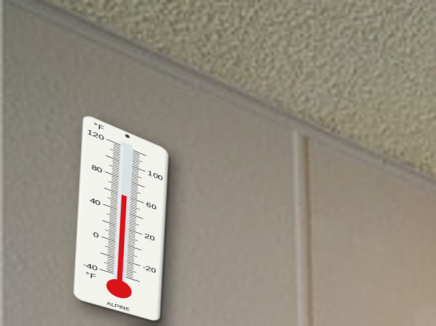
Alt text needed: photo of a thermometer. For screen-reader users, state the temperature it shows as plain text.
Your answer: 60 °F
